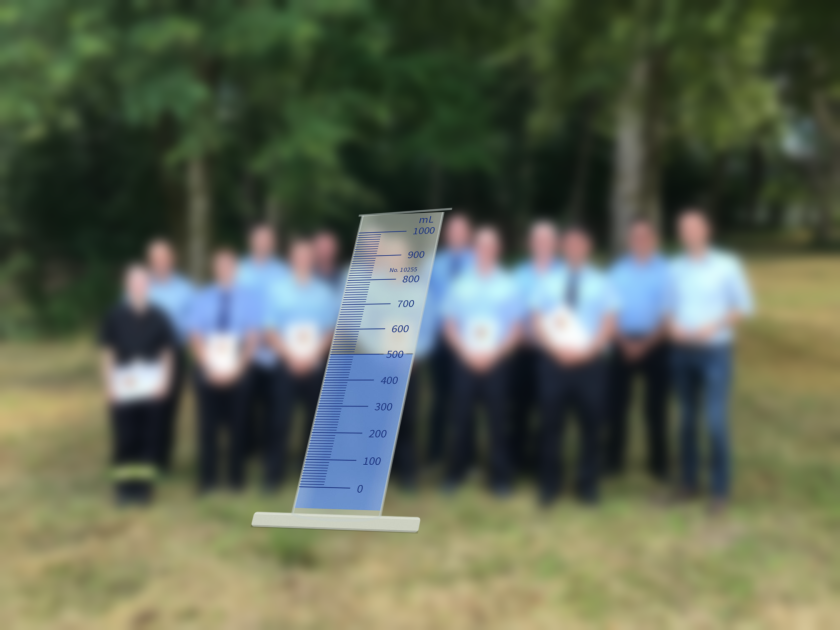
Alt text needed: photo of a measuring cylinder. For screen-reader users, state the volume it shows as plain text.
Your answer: 500 mL
